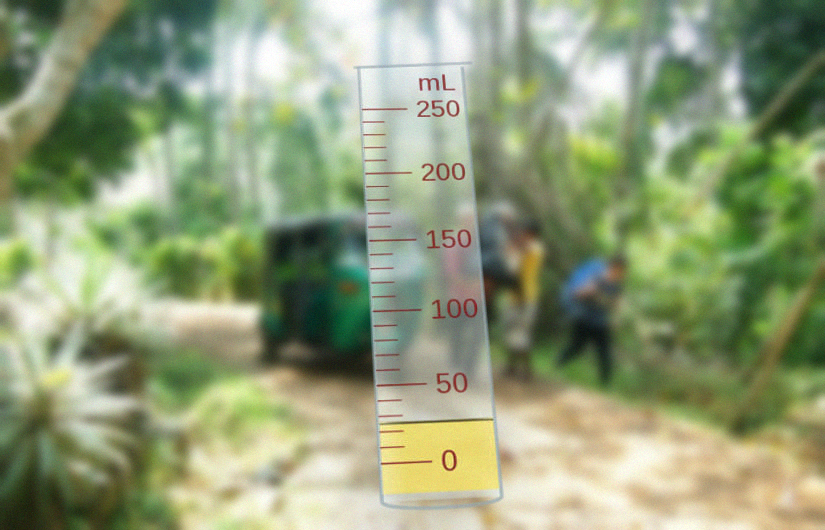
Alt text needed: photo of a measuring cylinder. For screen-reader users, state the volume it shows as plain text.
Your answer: 25 mL
